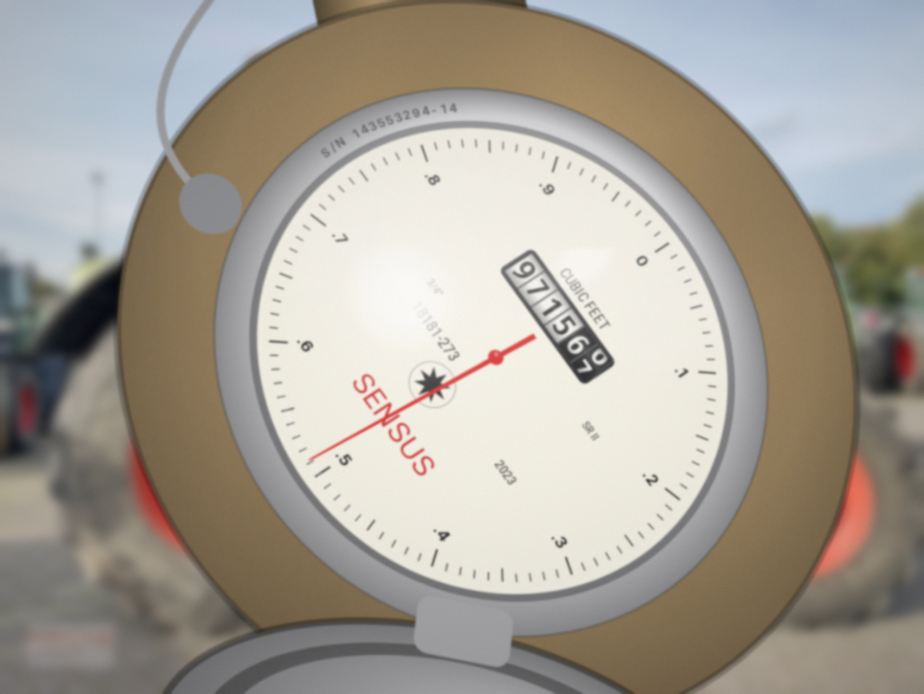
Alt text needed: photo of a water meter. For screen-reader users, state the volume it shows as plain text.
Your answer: 971566.51 ft³
